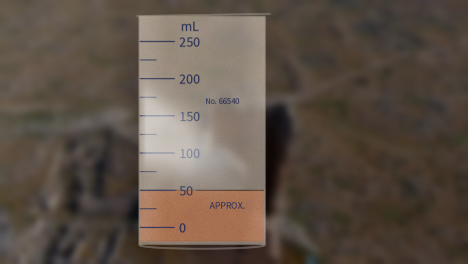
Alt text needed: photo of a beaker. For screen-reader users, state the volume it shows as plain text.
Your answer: 50 mL
